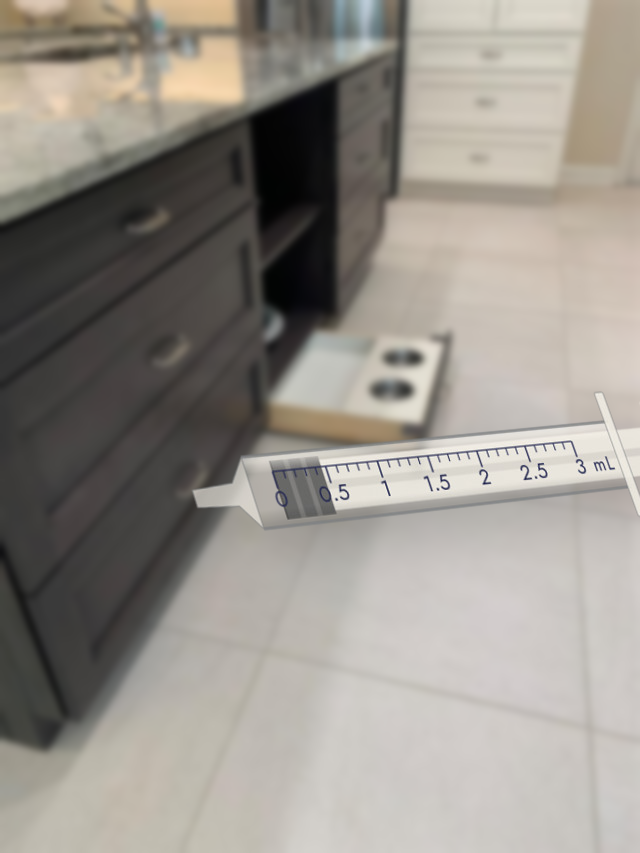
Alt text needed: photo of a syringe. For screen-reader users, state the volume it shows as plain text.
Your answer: 0 mL
